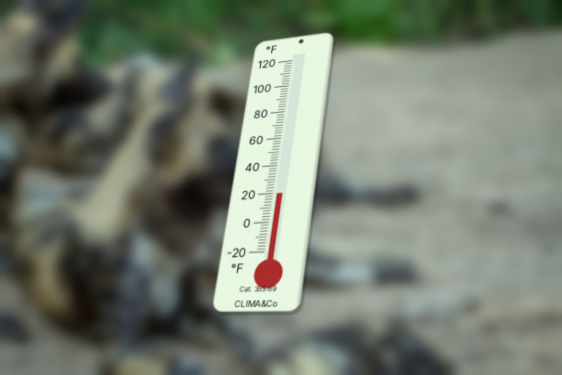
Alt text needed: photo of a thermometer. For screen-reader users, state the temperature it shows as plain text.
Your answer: 20 °F
